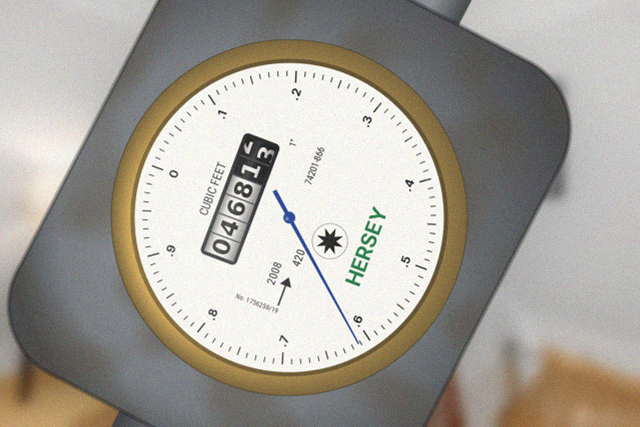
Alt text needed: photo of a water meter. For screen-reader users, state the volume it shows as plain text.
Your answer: 46812.61 ft³
